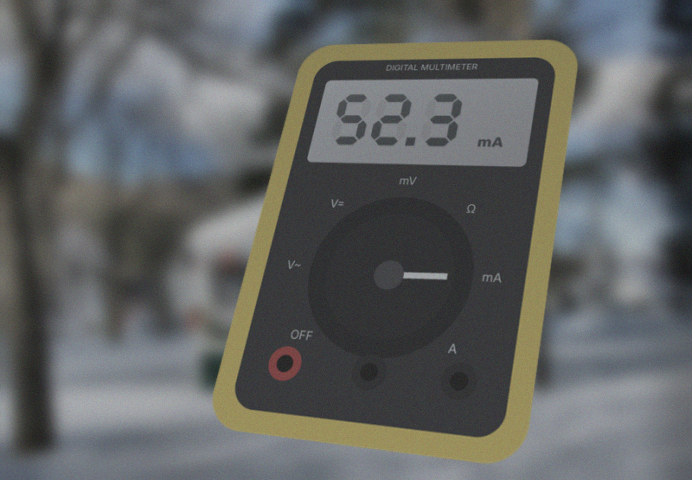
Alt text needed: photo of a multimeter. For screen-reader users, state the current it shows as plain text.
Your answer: 52.3 mA
